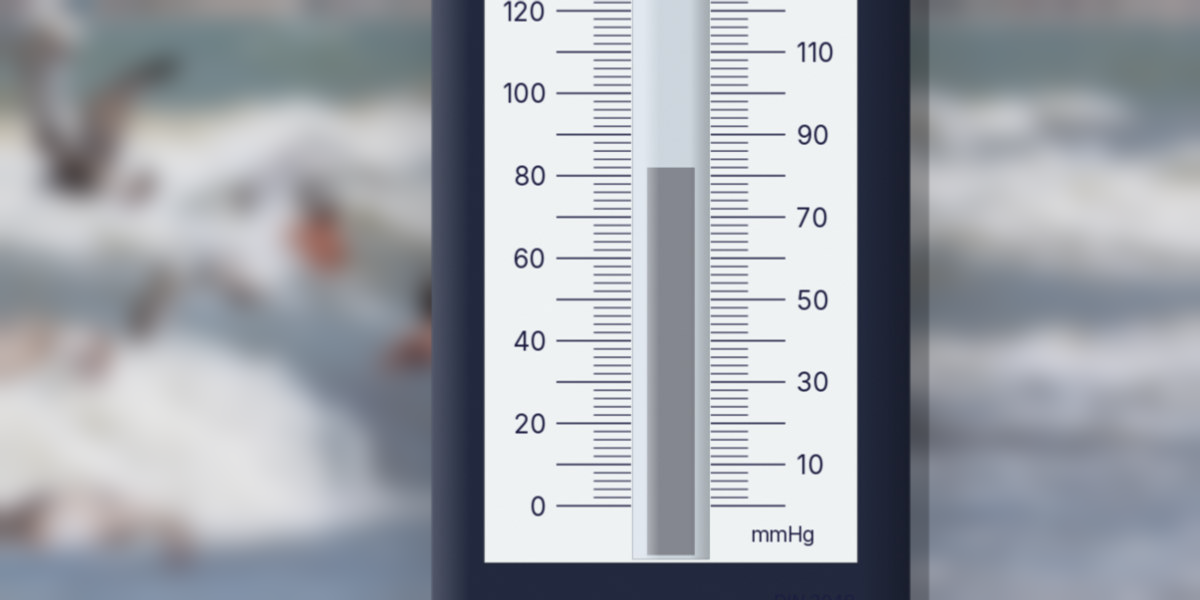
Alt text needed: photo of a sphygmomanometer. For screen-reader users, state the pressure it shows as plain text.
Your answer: 82 mmHg
